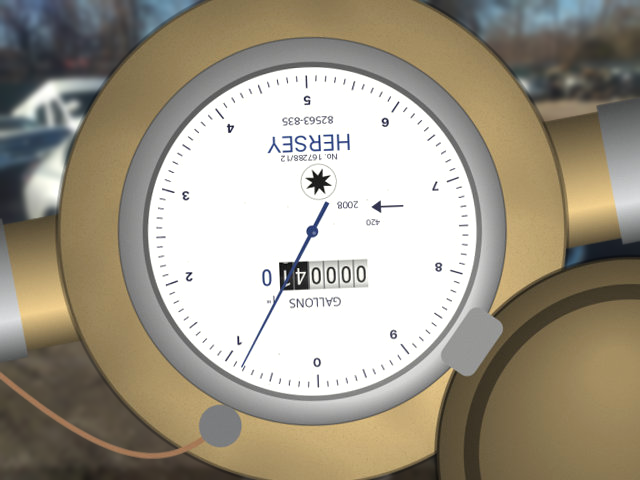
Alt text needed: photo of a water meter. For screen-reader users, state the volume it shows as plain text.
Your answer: 410.8 gal
